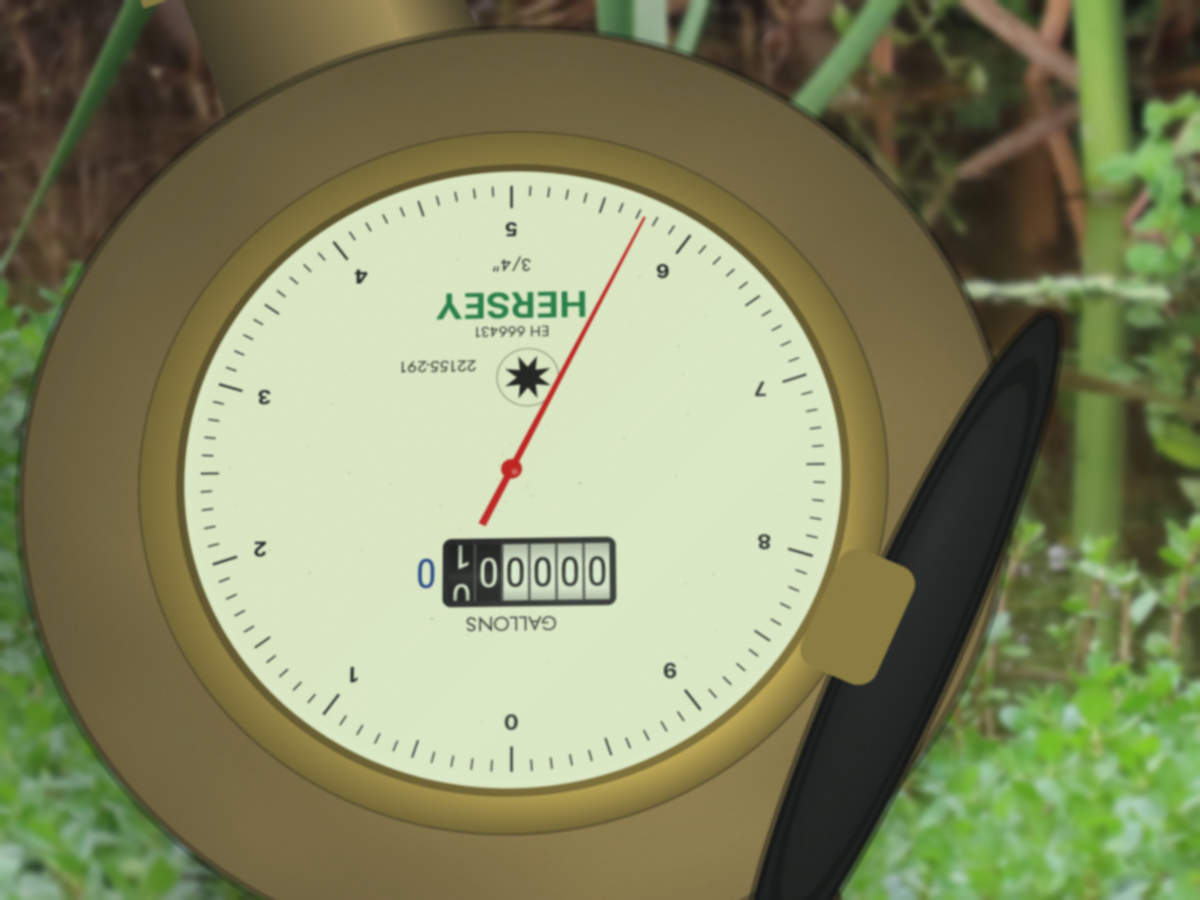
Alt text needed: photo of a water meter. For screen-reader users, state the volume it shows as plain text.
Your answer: 5.7 gal
